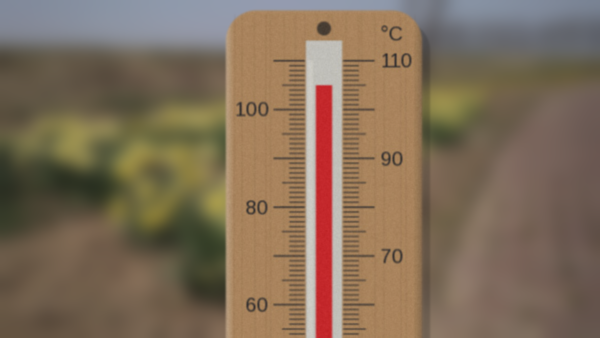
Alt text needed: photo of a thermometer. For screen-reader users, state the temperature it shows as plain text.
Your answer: 105 °C
